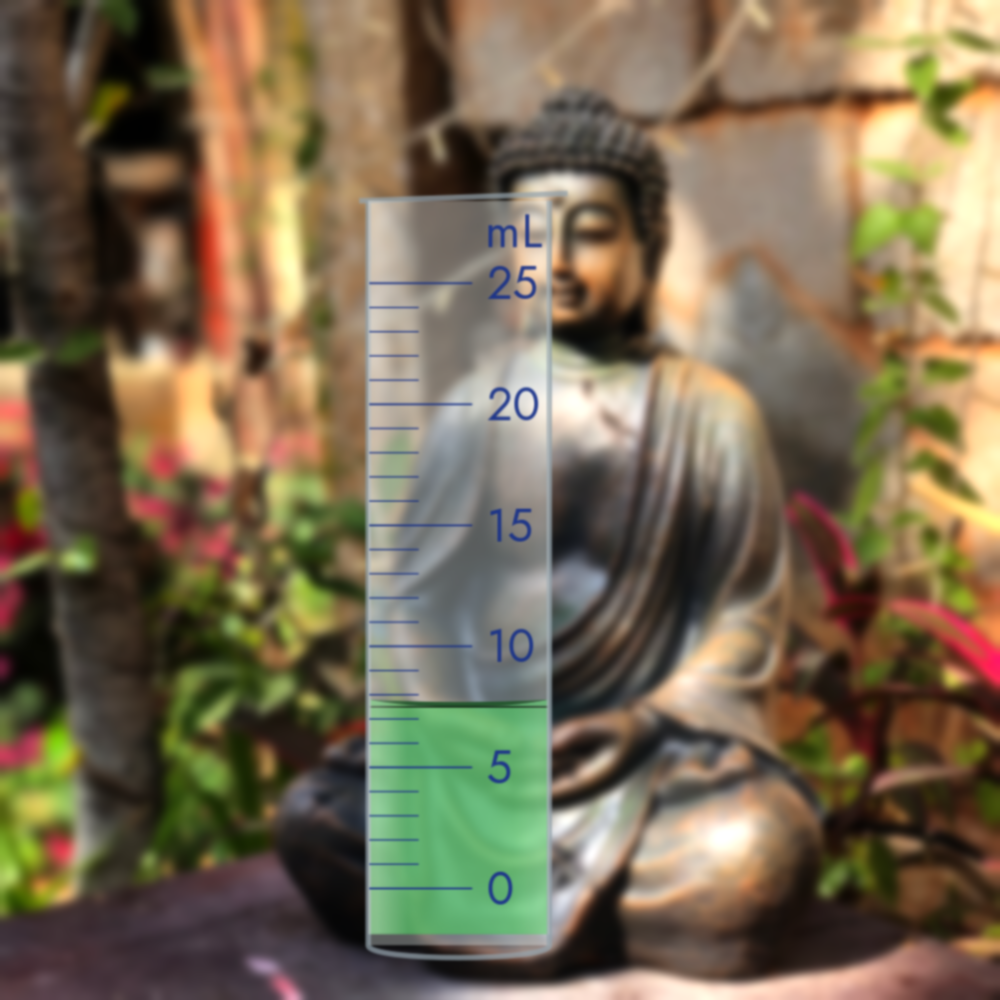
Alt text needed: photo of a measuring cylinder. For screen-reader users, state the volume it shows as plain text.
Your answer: 7.5 mL
